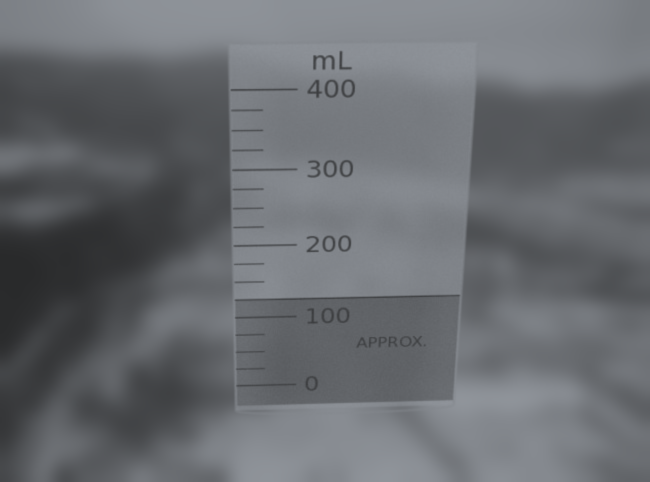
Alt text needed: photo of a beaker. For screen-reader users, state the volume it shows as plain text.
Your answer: 125 mL
